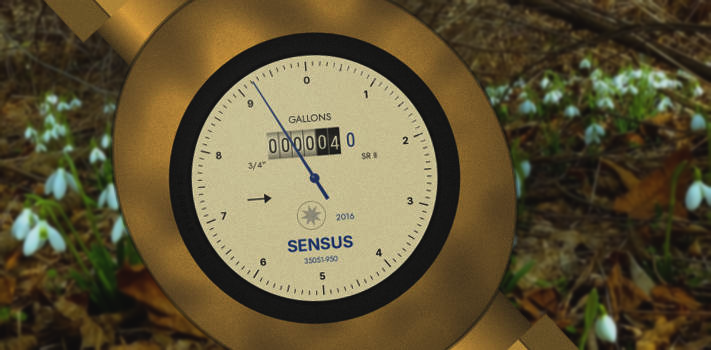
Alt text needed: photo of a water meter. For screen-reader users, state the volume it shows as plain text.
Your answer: 39.2 gal
